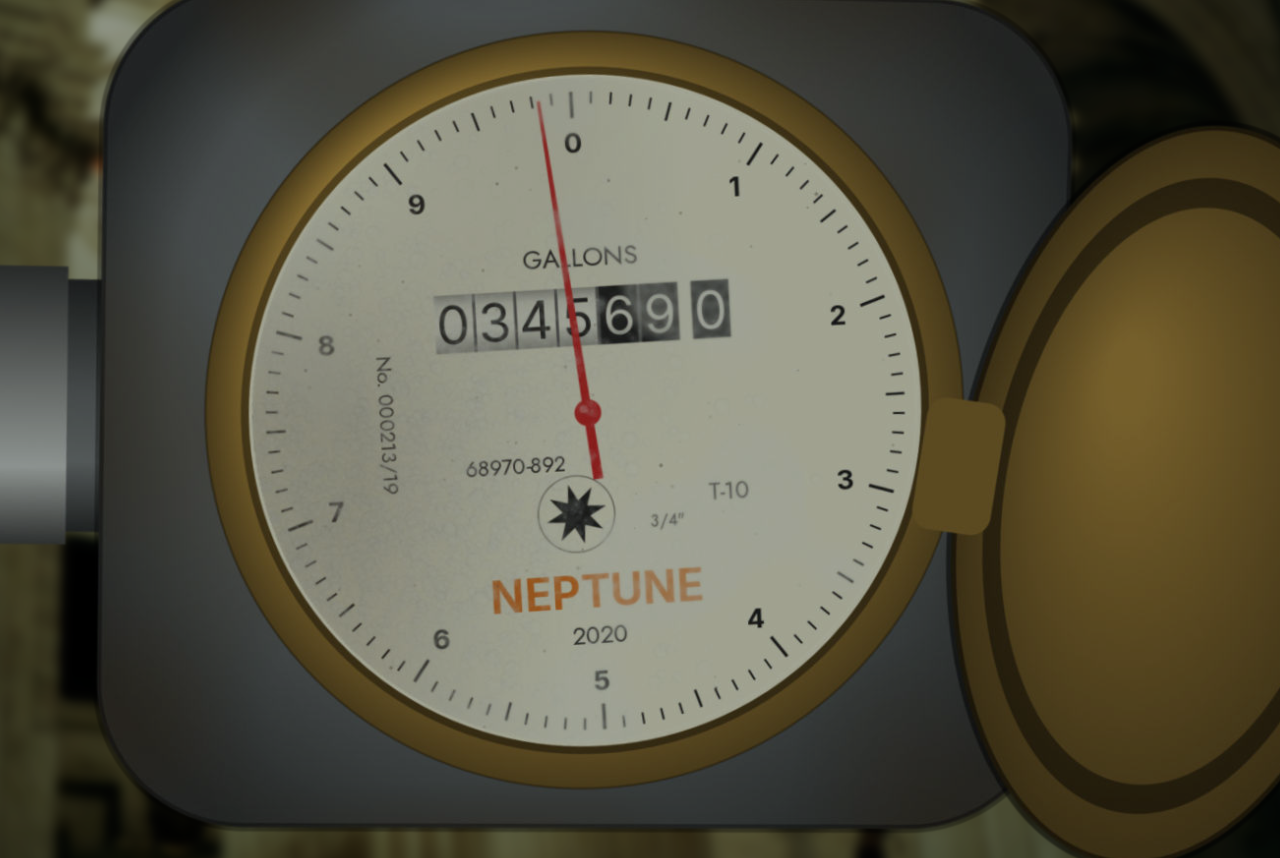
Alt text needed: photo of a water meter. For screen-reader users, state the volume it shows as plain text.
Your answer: 345689.8 gal
